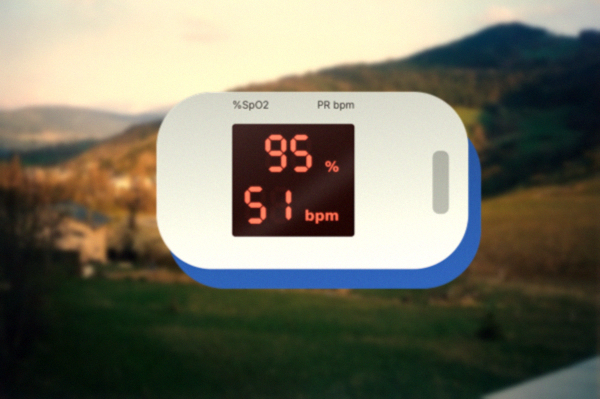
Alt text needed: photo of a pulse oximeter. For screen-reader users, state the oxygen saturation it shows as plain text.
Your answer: 95 %
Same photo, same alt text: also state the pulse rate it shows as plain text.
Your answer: 51 bpm
